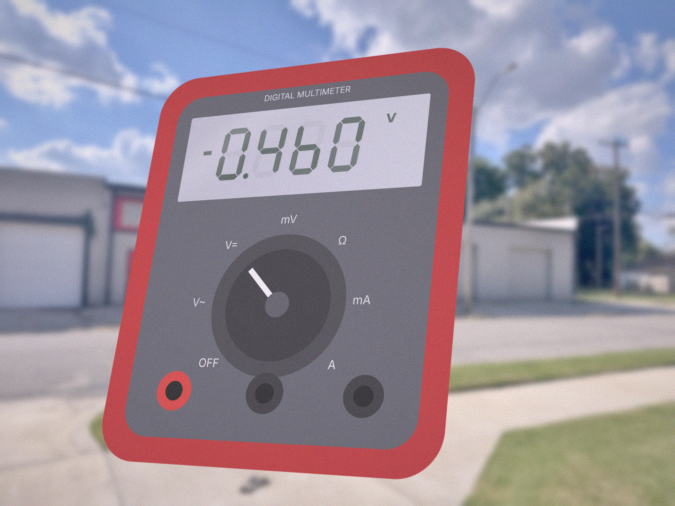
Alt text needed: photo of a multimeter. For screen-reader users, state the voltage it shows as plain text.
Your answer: -0.460 V
